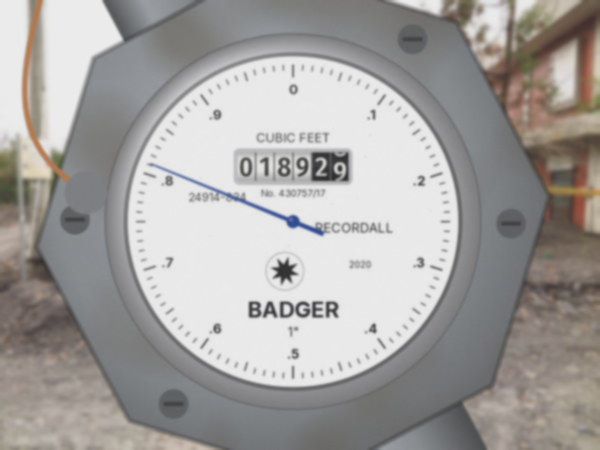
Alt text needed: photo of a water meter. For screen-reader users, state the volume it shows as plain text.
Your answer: 18928.81 ft³
